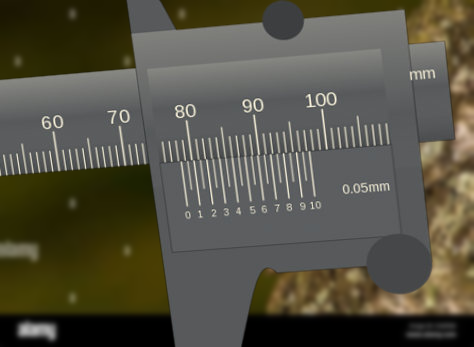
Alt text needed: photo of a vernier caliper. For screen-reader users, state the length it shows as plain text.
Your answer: 78.4 mm
